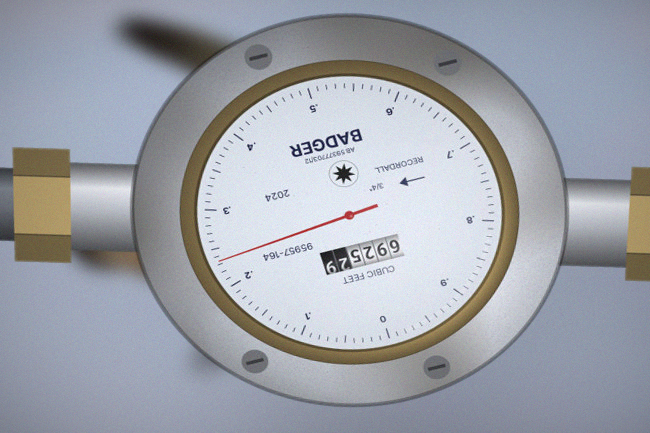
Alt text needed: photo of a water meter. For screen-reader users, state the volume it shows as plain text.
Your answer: 692529.23 ft³
